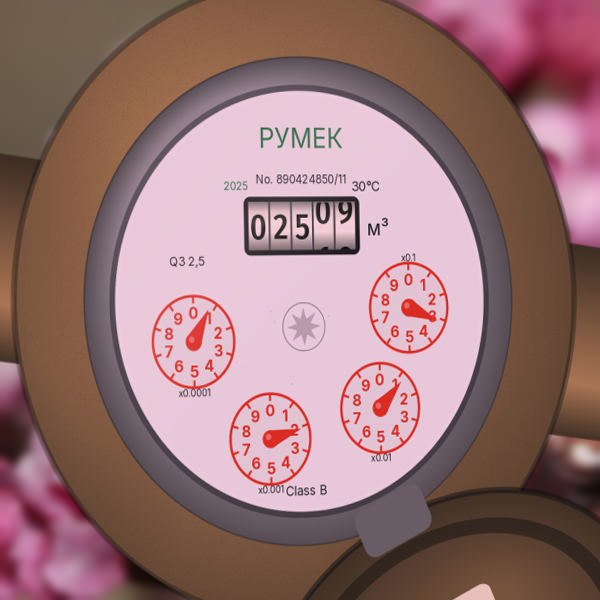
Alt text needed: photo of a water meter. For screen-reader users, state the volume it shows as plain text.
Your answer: 2509.3120 m³
